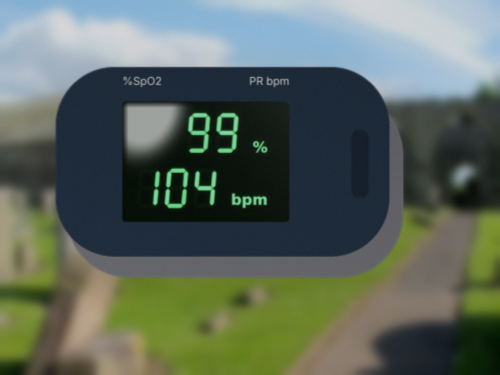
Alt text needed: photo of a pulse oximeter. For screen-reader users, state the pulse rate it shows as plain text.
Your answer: 104 bpm
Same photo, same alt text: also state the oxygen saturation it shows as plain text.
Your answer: 99 %
